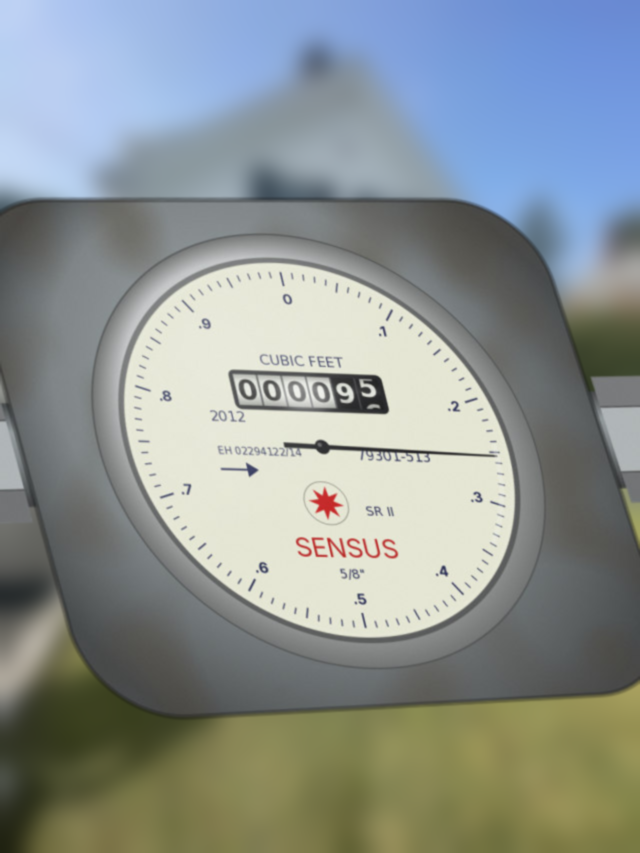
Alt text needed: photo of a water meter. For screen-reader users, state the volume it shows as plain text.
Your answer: 95.25 ft³
